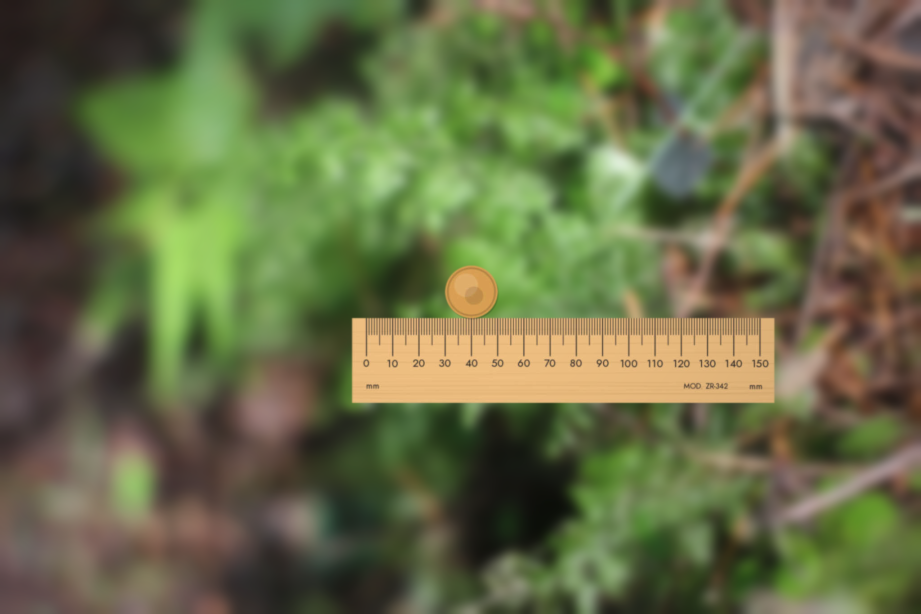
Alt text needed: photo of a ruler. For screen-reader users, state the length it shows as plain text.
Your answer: 20 mm
